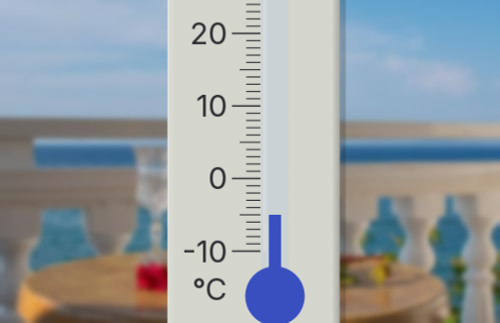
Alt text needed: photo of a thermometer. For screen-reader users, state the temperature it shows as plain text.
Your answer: -5 °C
